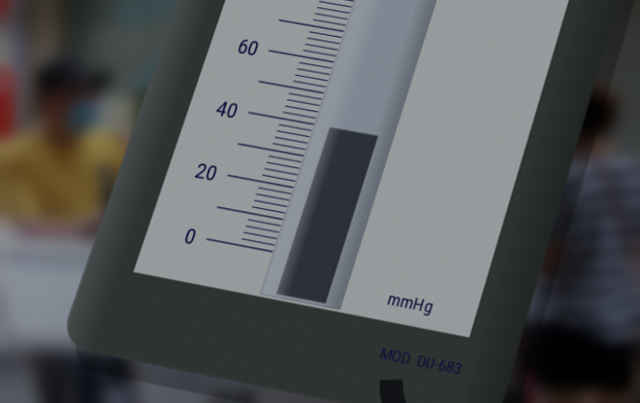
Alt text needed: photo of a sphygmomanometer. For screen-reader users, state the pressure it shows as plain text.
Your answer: 40 mmHg
